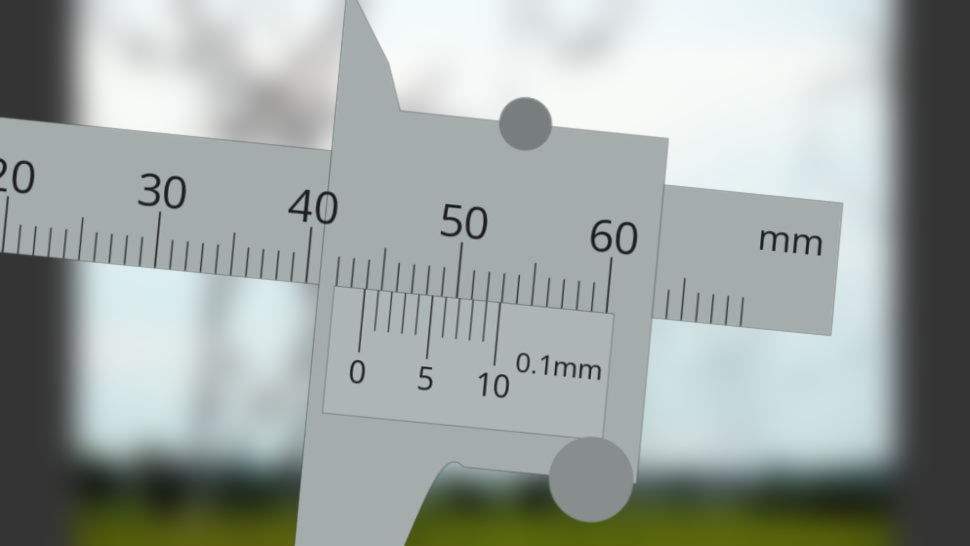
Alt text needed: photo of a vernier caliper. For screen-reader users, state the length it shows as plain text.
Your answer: 43.9 mm
